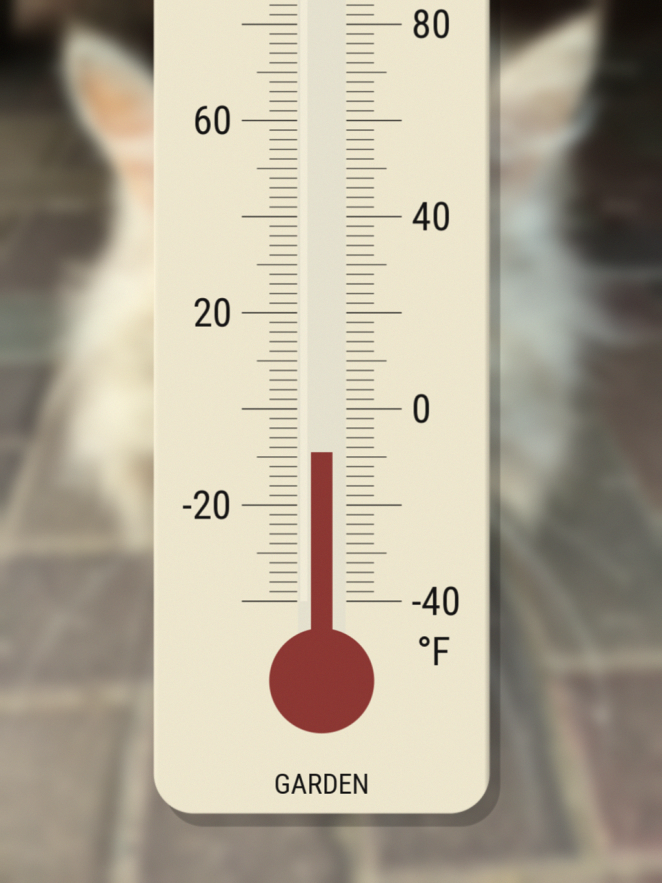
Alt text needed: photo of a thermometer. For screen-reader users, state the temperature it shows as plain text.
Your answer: -9 °F
